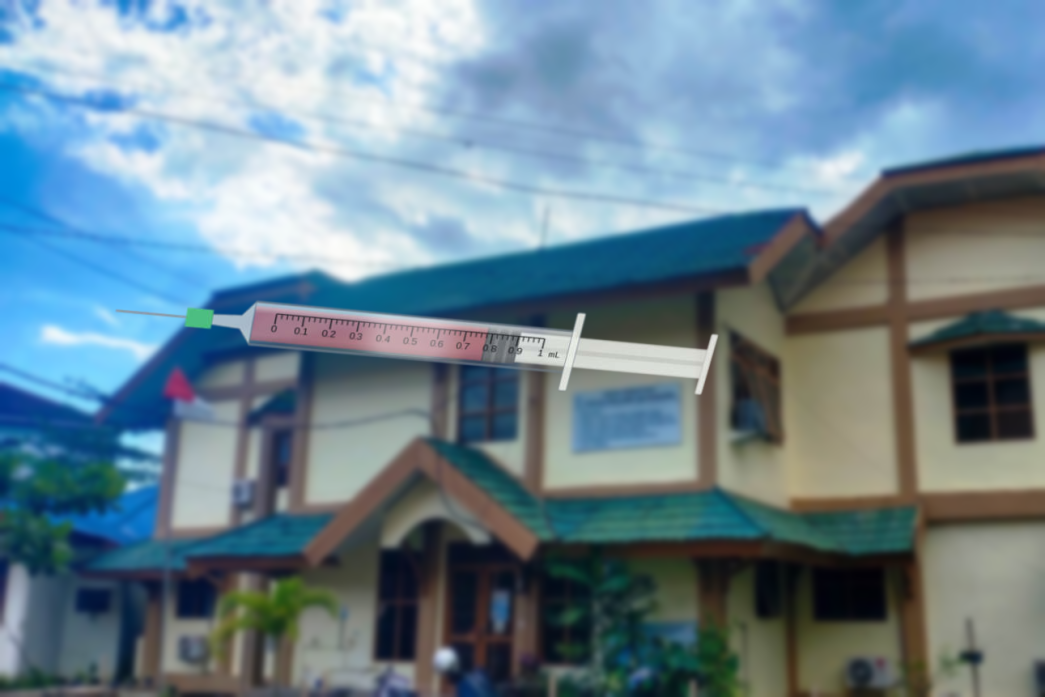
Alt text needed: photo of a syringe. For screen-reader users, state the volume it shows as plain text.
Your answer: 0.78 mL
